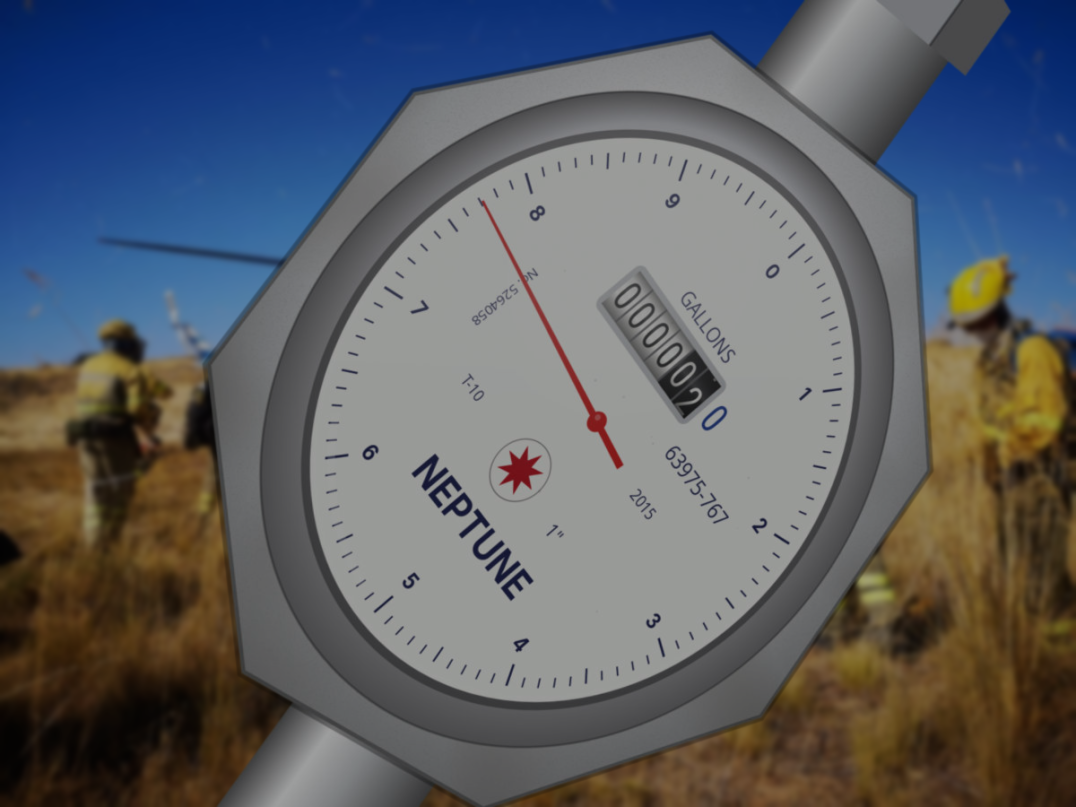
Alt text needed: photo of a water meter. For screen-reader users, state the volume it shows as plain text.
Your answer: 17.7 gal
